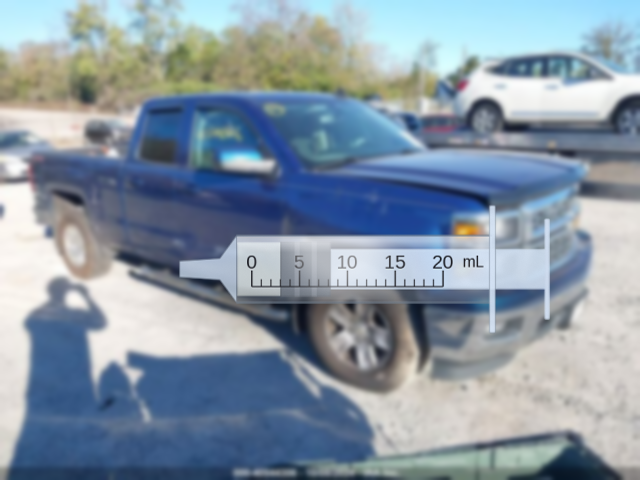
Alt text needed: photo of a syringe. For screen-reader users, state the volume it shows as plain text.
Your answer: 3 mL
